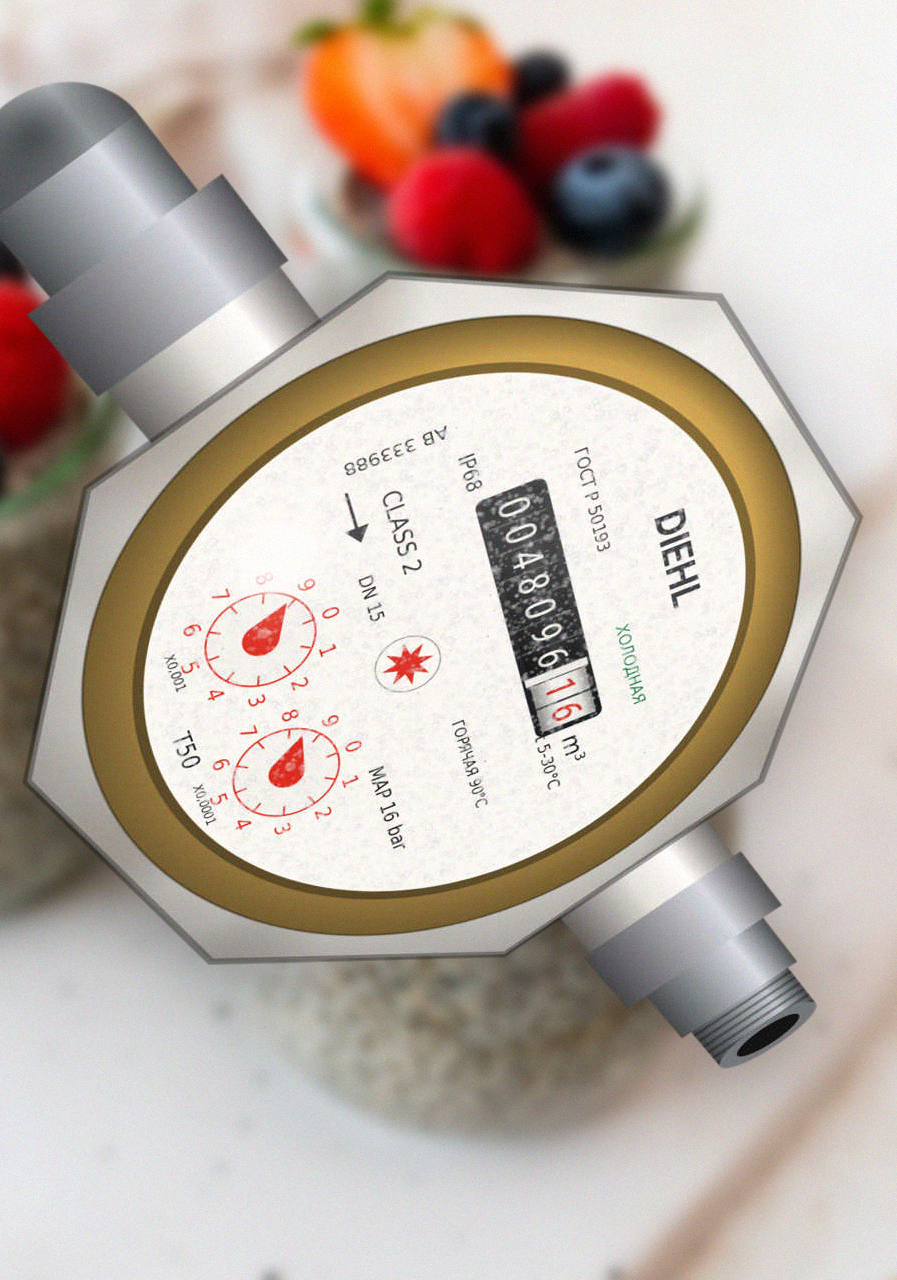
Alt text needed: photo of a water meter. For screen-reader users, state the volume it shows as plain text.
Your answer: 48096.1688 m³
